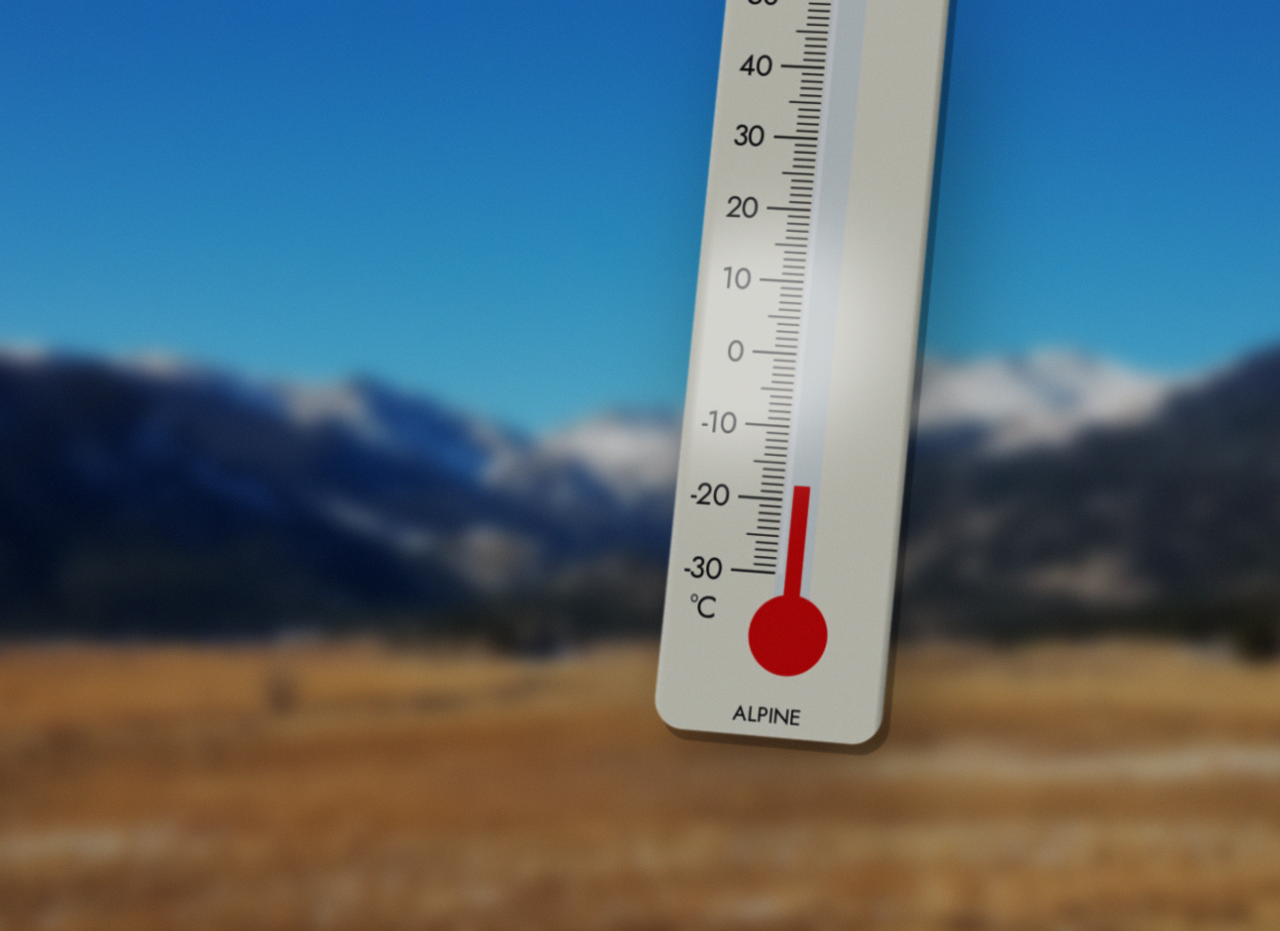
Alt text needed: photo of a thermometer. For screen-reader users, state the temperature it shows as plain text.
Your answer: -18 °C
